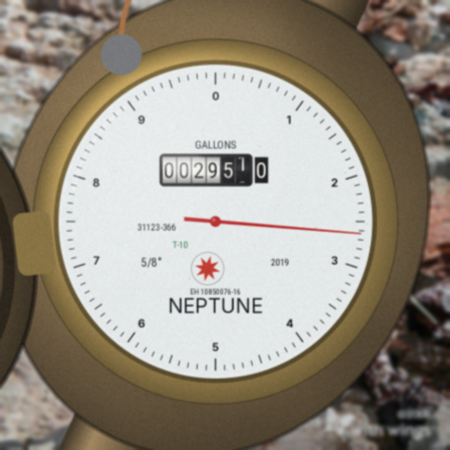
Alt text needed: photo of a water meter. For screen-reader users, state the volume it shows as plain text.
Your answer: 29512.6 gal
